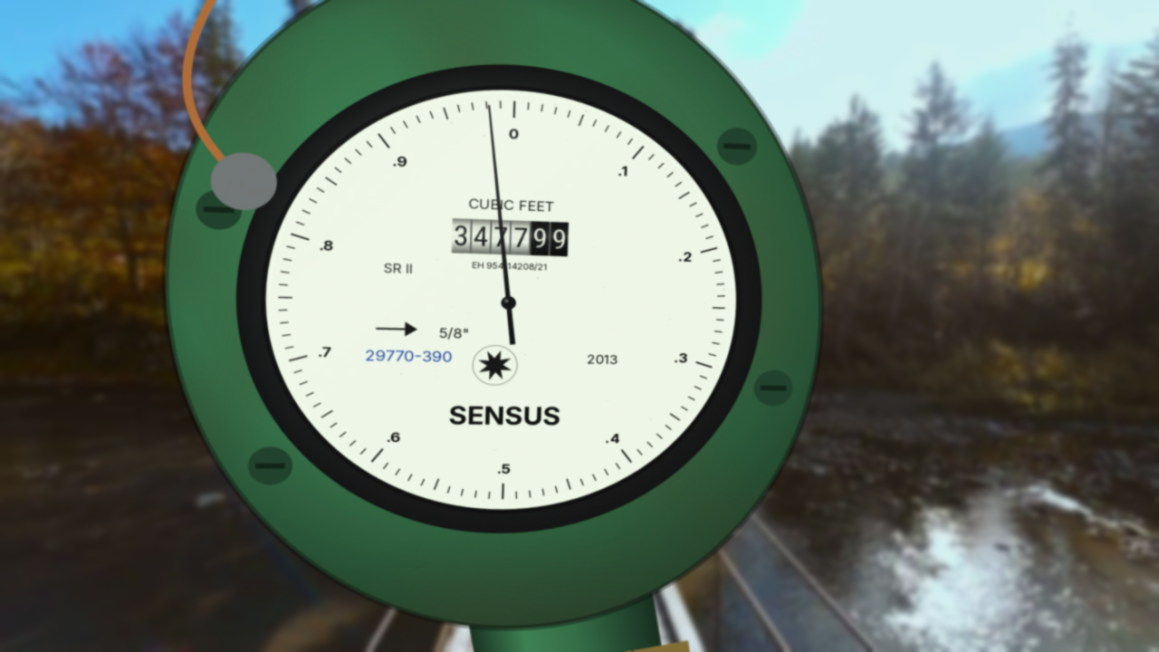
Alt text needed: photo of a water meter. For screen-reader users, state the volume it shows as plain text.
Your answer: 347798.98 ft³
